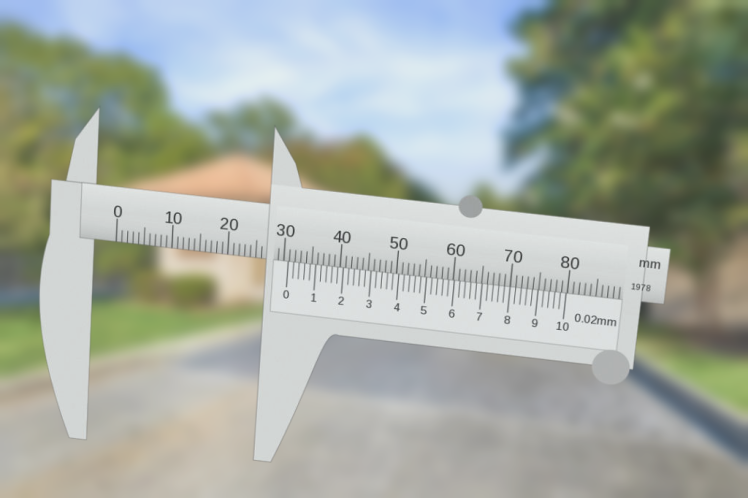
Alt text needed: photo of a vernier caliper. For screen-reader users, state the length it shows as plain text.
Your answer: 30.8 mm
